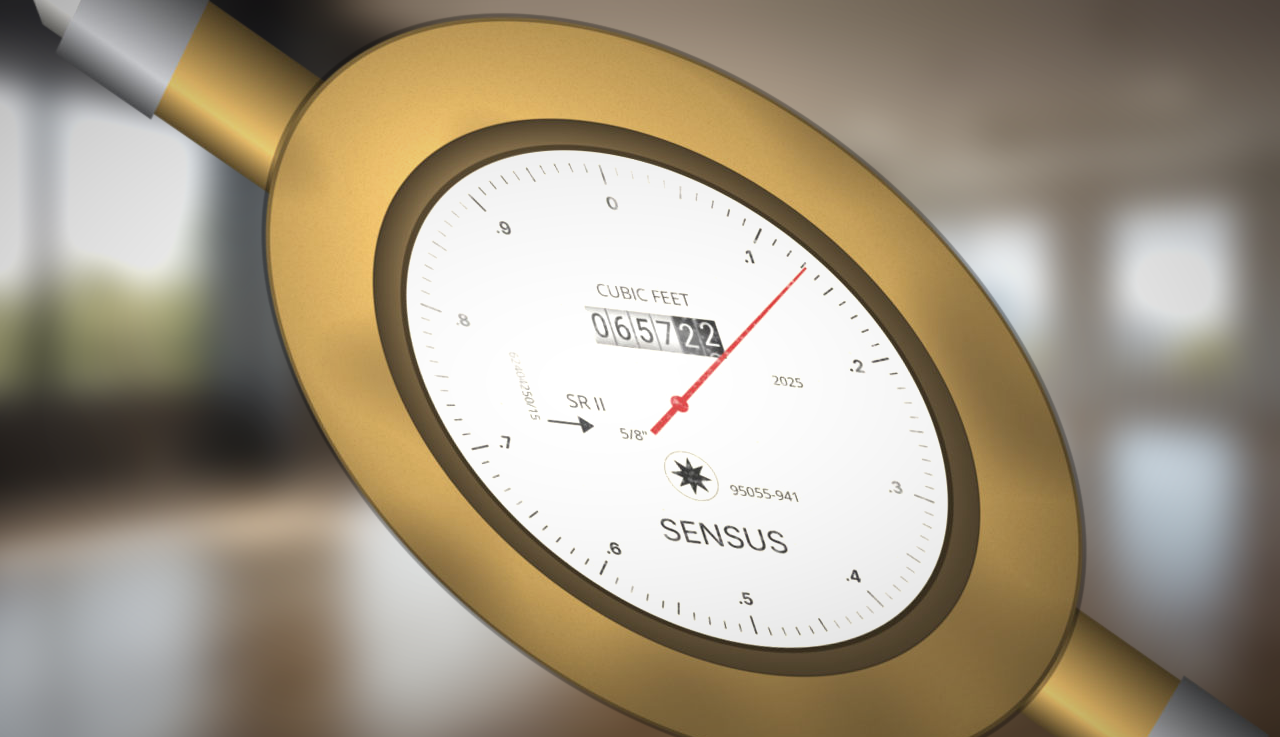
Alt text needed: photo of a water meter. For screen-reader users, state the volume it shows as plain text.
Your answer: 65722.13 ft³
